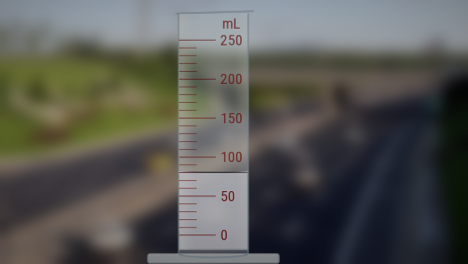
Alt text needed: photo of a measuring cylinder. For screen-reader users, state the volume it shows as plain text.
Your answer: 80 mL
